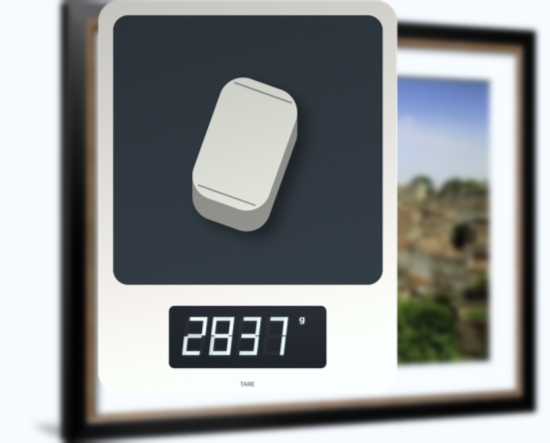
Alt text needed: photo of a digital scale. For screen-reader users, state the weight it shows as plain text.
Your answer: 2837 g
